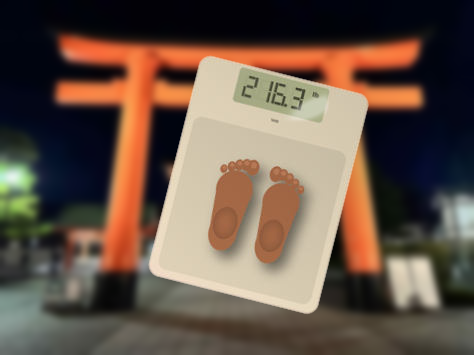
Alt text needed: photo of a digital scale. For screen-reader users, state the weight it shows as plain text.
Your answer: 216.3 lb
